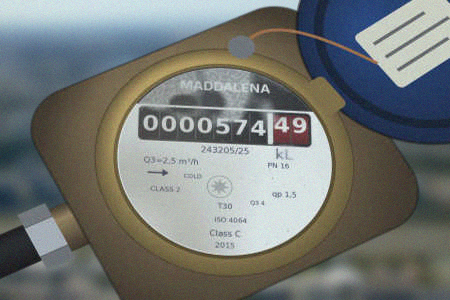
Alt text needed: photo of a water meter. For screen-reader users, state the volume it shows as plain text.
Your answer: 574.49 kL
